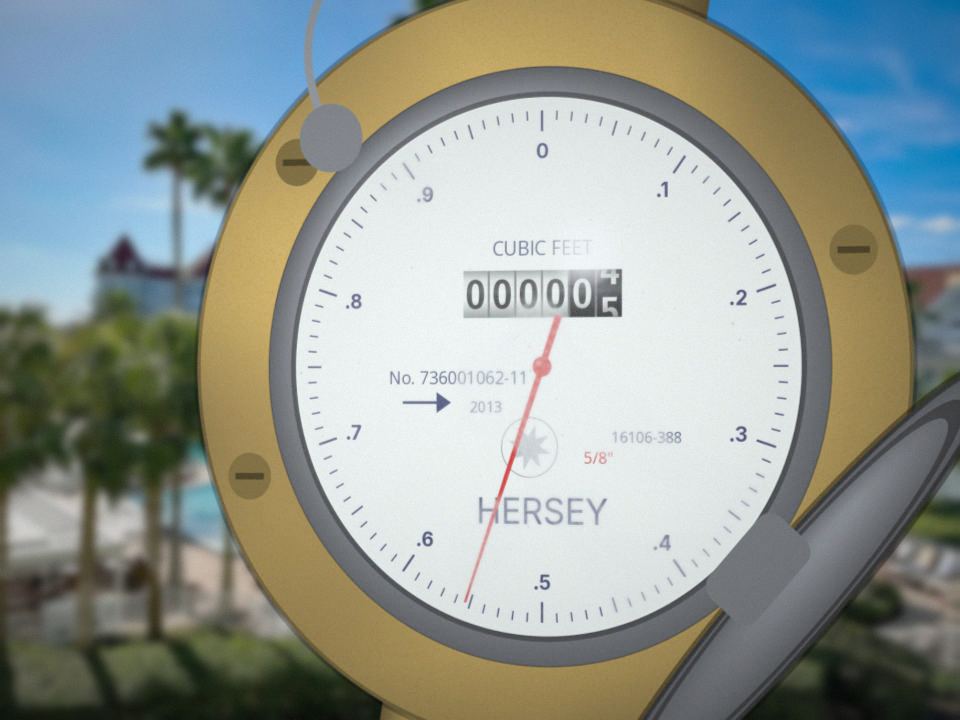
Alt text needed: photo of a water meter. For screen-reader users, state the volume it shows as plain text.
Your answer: 4.55 ft³
